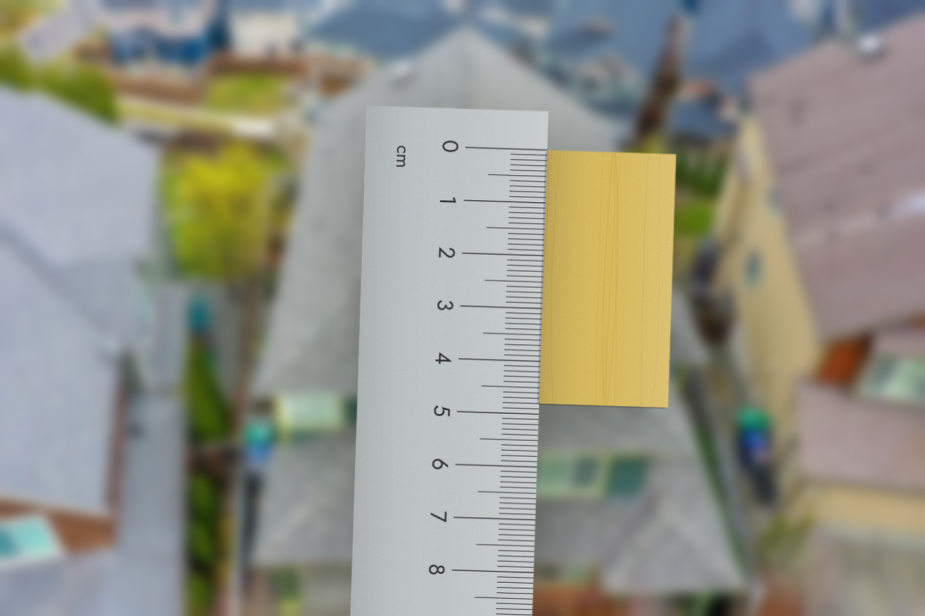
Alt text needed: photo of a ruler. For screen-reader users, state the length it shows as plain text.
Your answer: 4.8 cm
